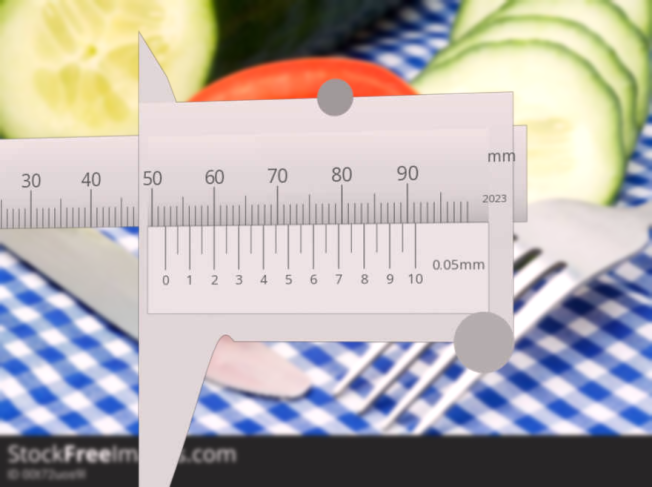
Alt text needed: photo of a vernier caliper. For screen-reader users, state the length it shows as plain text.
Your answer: 52.2 mm
